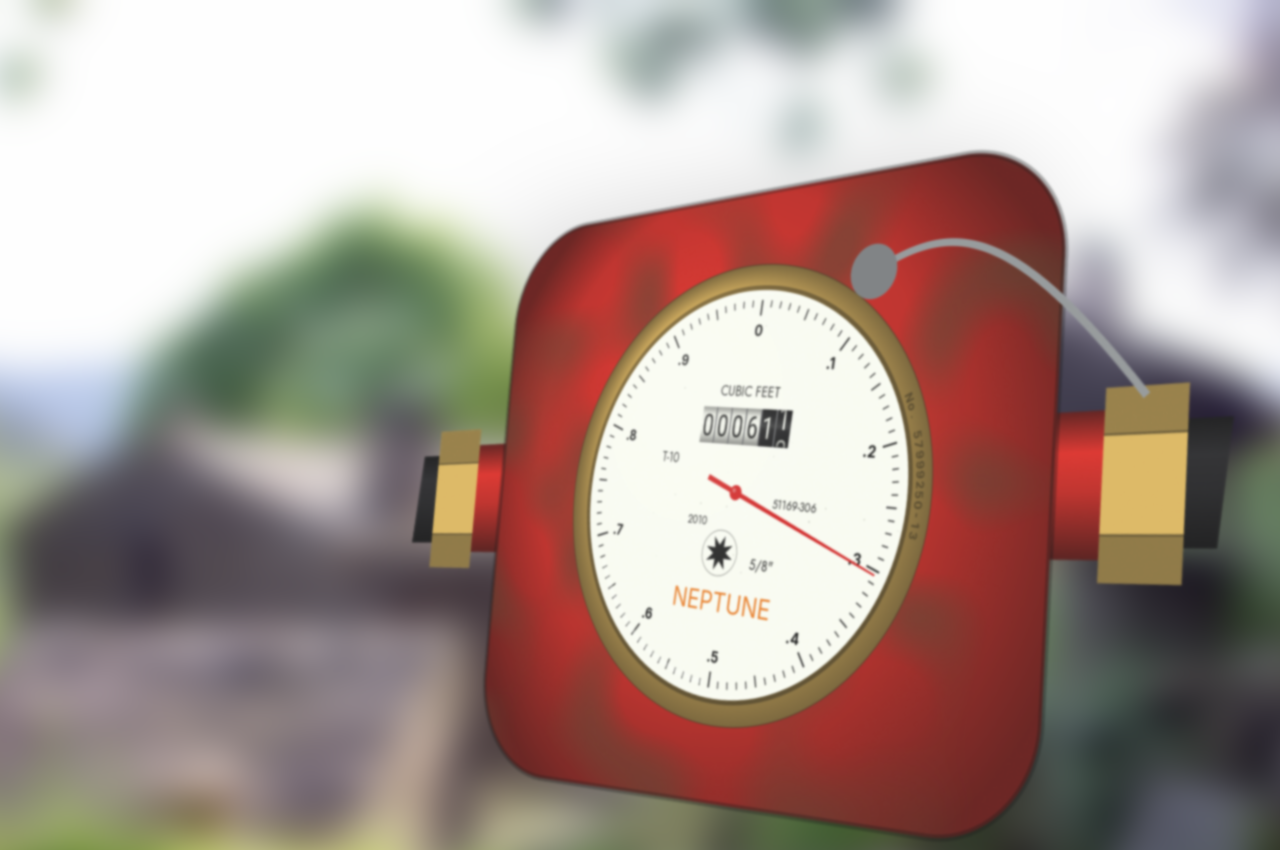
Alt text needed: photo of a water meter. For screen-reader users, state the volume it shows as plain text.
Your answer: 611.30 ft³
